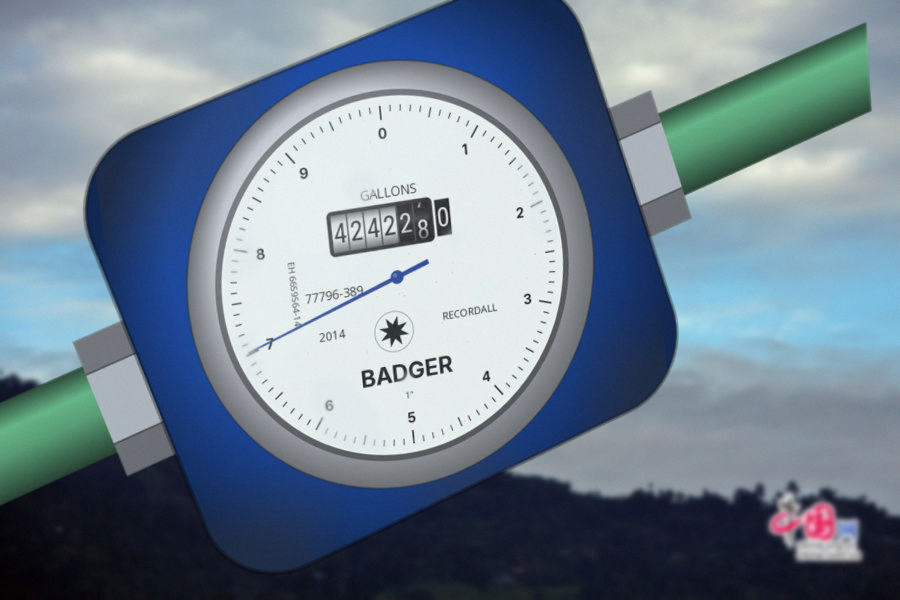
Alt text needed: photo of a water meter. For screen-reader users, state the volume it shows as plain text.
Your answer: 4242277.0 gal
